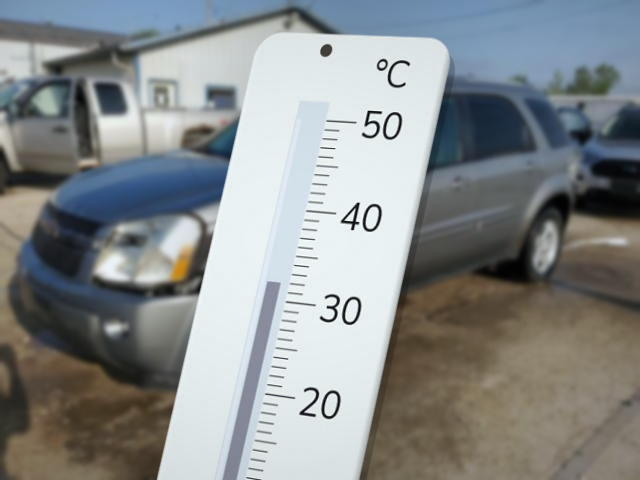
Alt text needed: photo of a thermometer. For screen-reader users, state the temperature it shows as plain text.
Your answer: 32 °C
